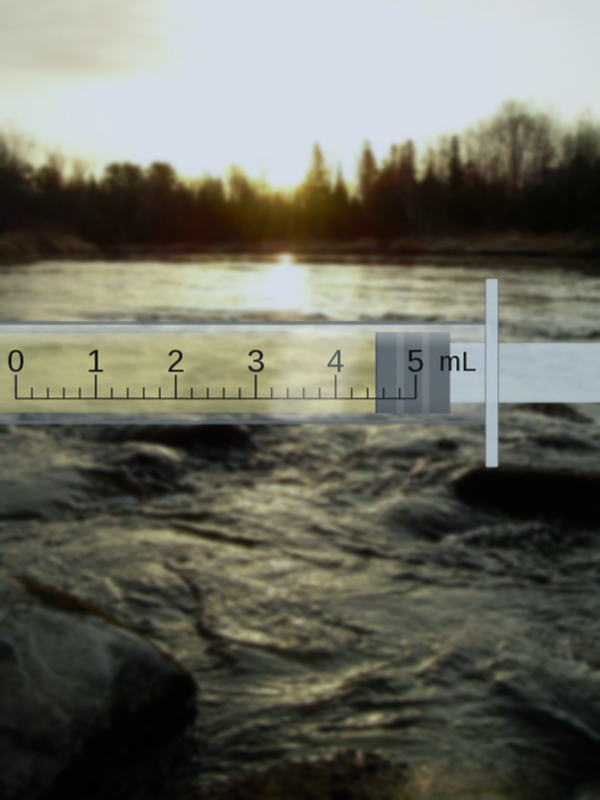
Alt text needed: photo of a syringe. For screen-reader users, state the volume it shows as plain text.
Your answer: 4.5 mL
